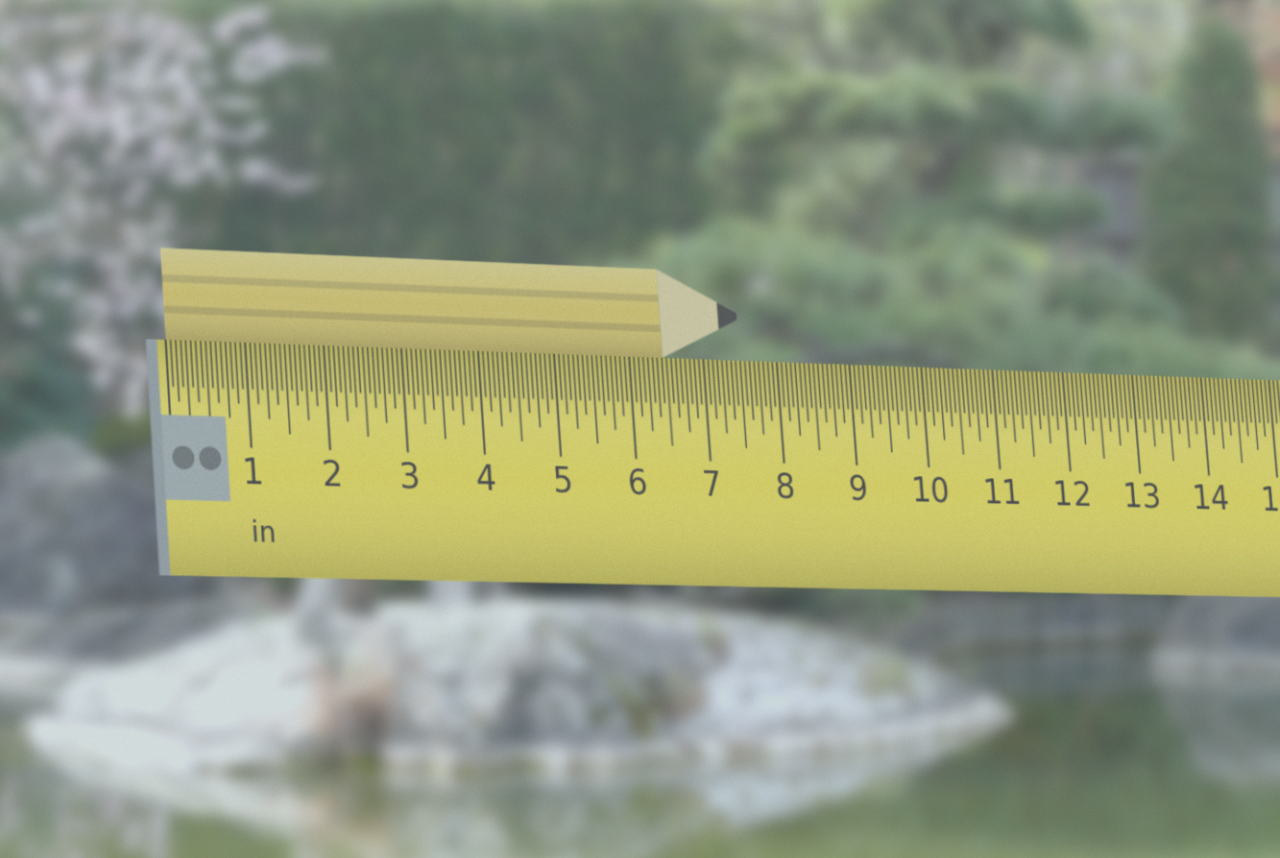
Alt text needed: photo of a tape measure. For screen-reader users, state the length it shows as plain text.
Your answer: 7.5 in
